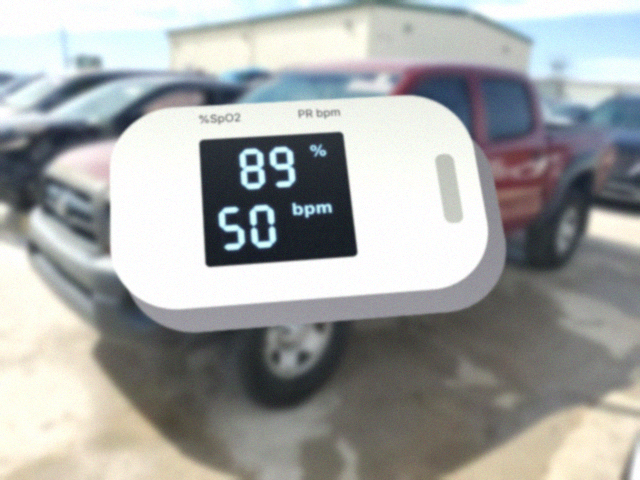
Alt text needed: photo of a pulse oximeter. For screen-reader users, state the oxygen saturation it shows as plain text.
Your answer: 89 %
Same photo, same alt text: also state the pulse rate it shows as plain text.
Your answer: 50 bpm
